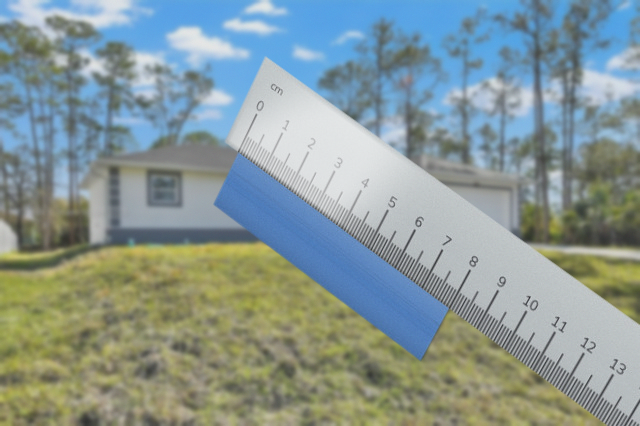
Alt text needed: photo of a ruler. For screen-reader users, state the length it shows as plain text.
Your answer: 8 cm
